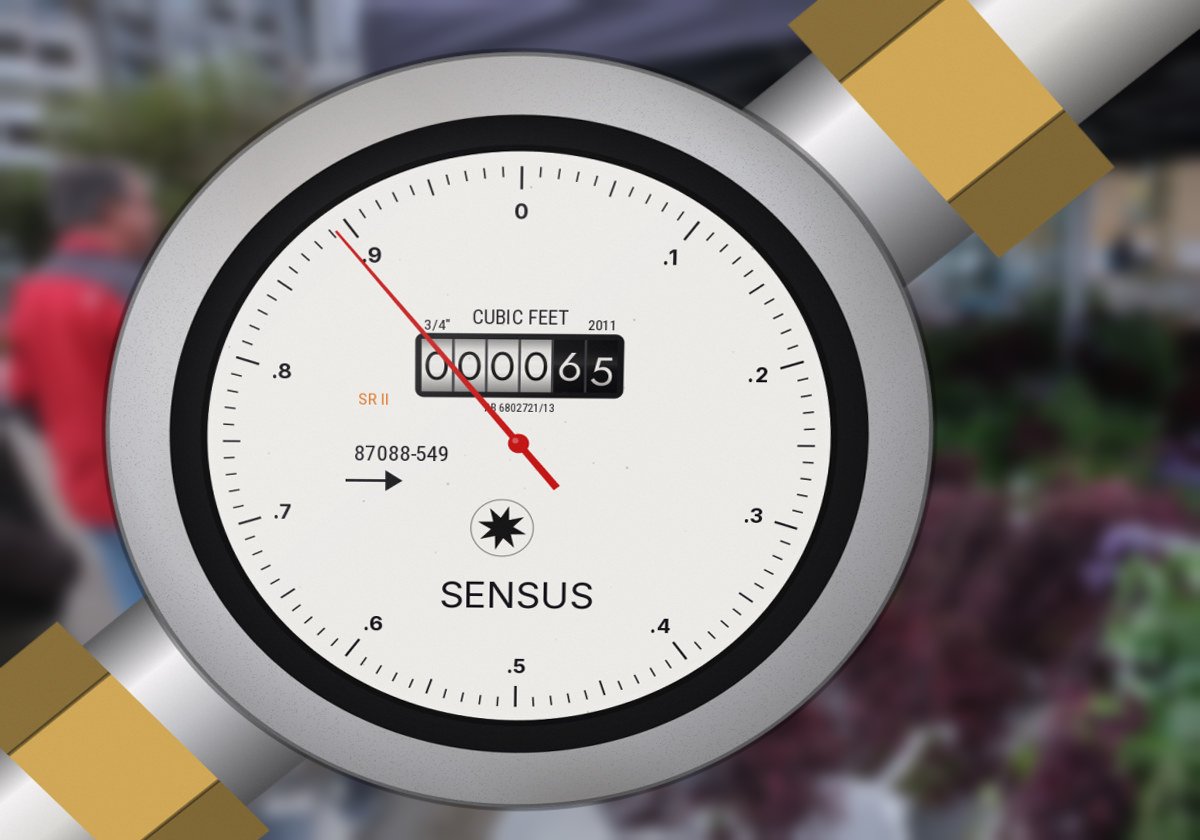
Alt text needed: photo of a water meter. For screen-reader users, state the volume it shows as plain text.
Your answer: 64.89 ft³
